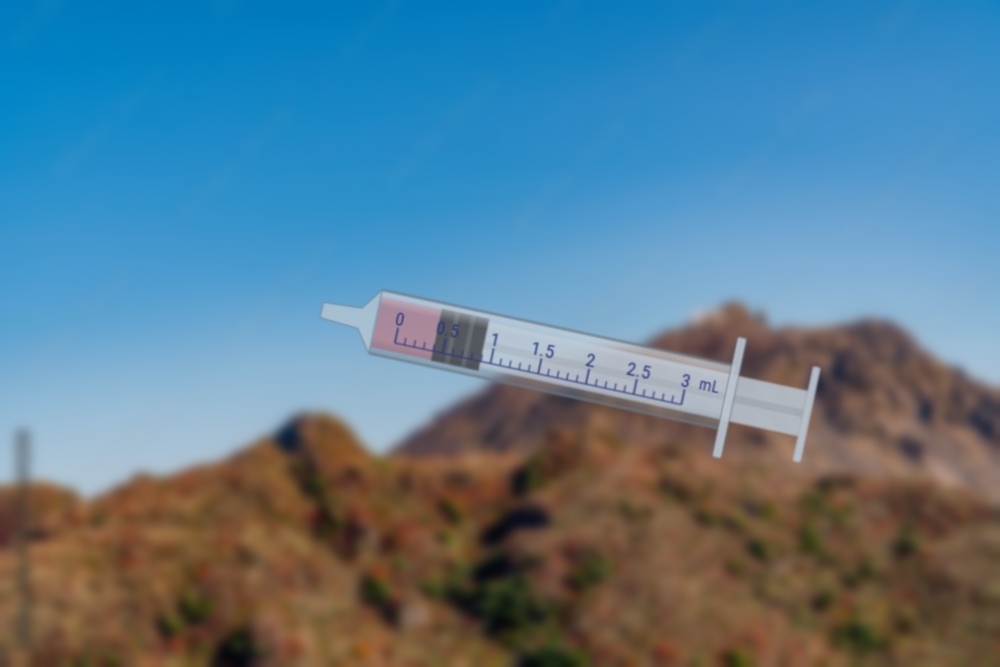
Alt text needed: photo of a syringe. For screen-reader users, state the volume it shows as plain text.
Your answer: 0.4 mL
